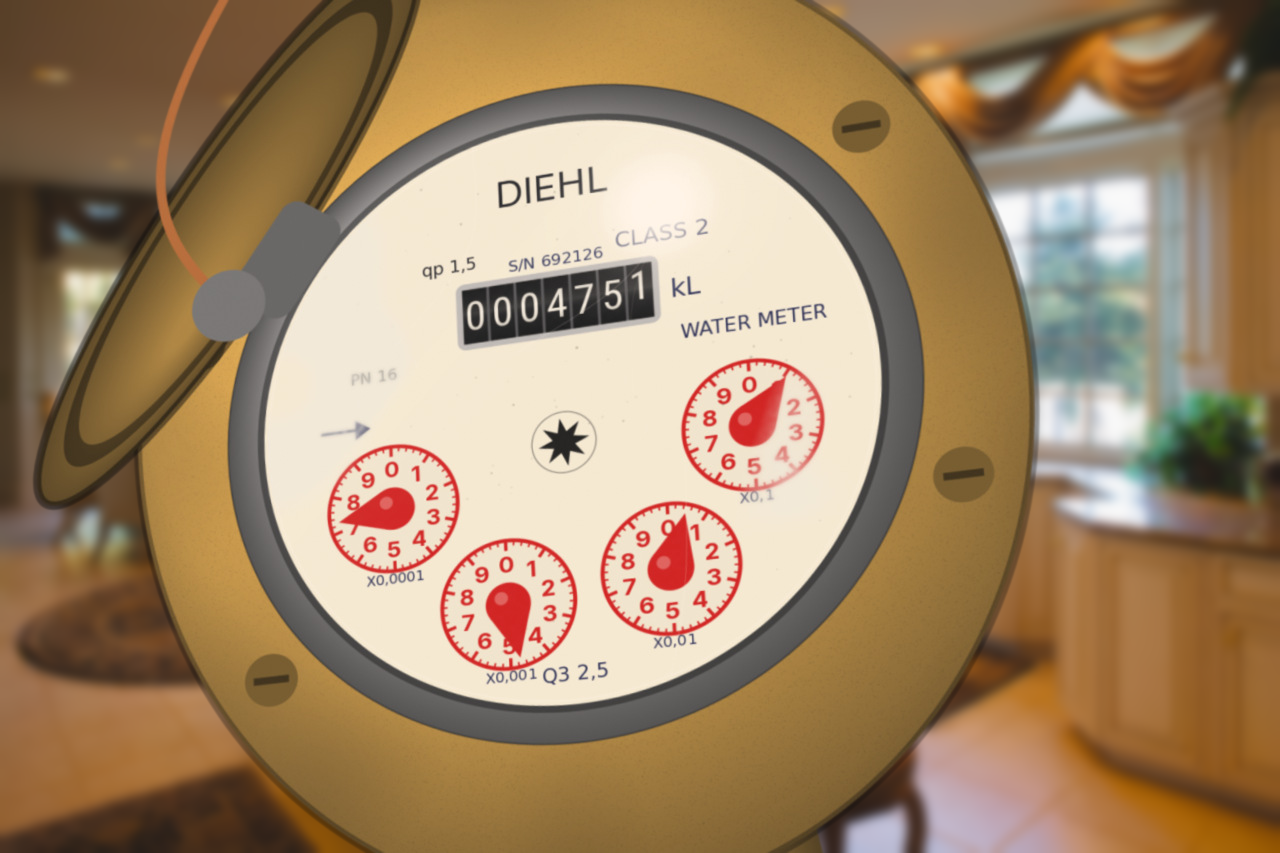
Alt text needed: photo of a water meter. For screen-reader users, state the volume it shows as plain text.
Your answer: 4751.1047 kL
